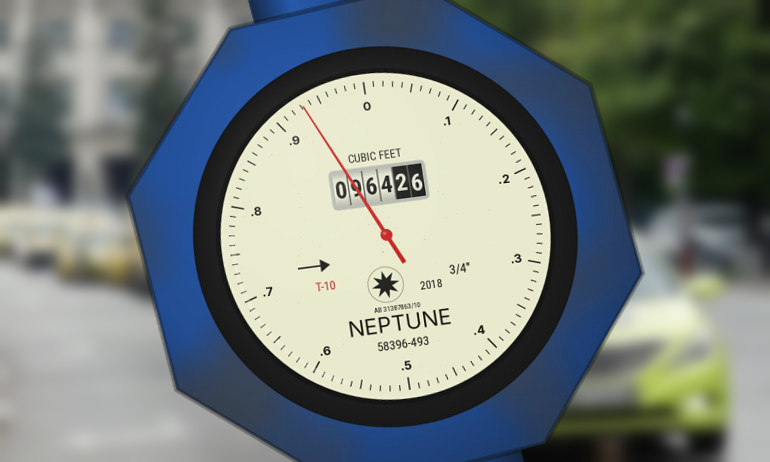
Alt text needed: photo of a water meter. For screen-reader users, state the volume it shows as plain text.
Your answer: 96425.93 ft³
